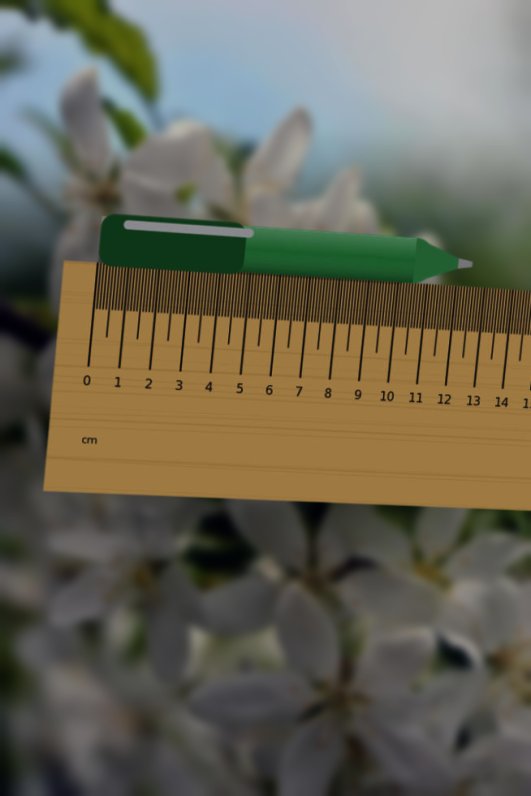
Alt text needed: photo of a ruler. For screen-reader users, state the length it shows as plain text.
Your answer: 12.5 cm
